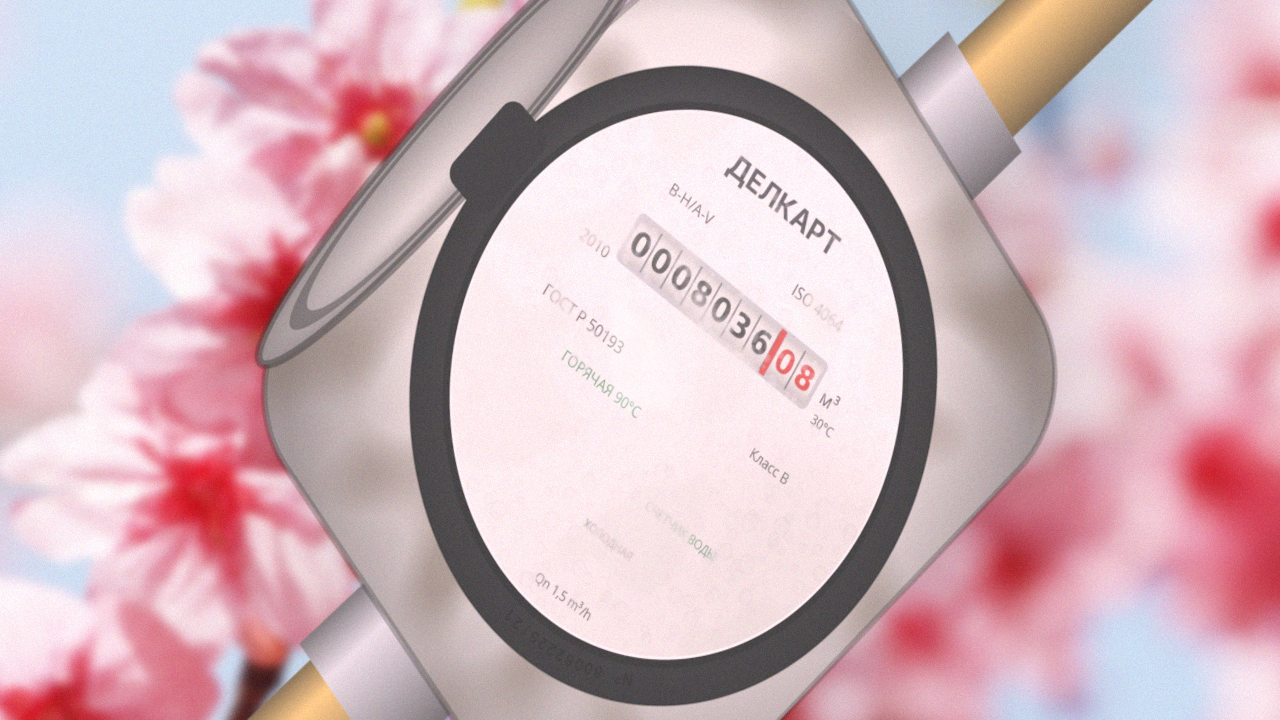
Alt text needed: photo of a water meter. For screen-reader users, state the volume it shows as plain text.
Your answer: 8036.08 m³
